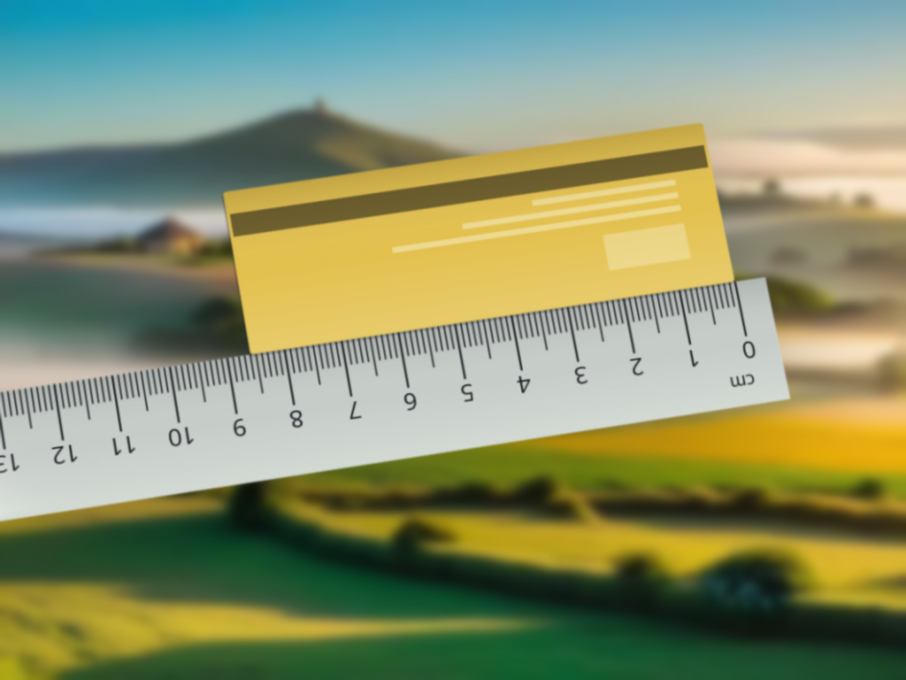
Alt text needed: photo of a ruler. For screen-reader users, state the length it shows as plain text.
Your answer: 8.6 cm
